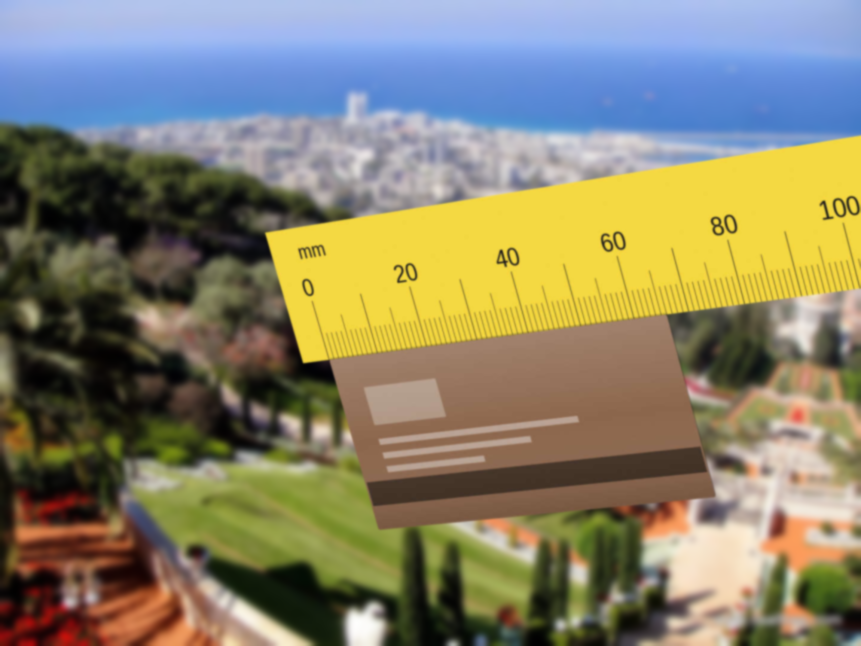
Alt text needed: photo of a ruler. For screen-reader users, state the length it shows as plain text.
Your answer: 66 mm
